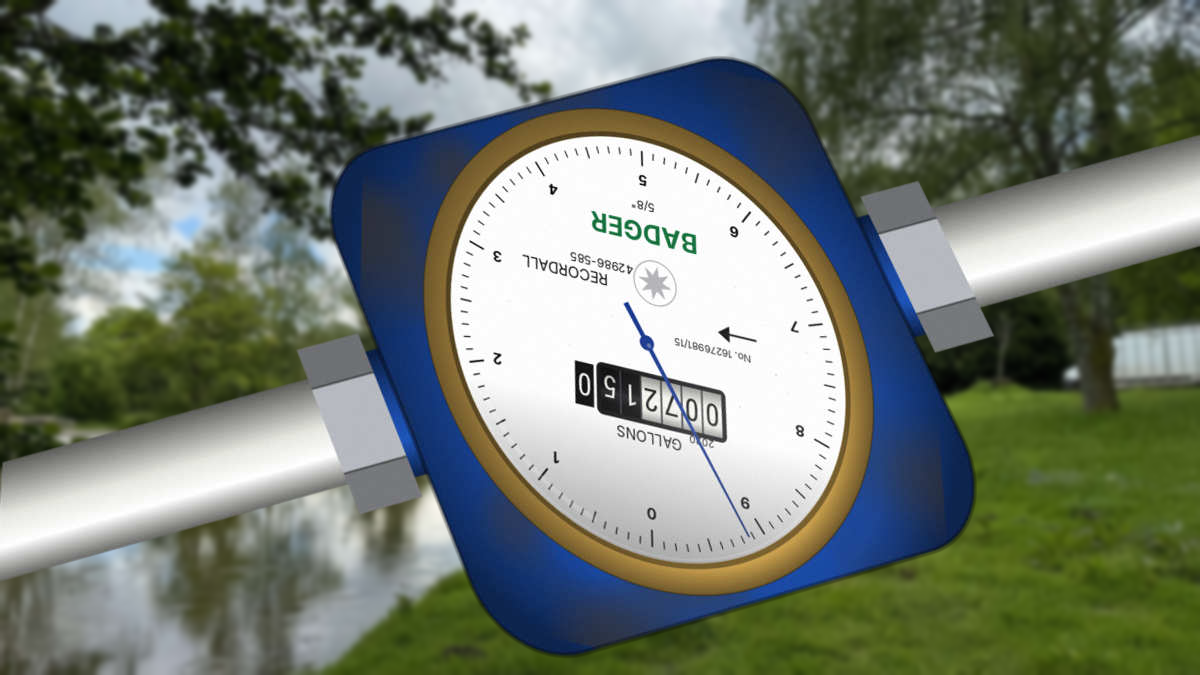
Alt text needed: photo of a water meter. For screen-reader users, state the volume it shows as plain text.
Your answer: 72149.1 gal
